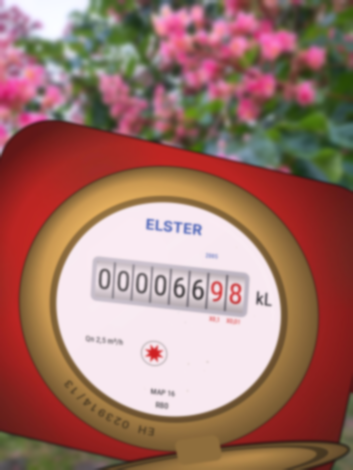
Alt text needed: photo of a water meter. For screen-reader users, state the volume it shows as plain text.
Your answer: 66.98 kL
